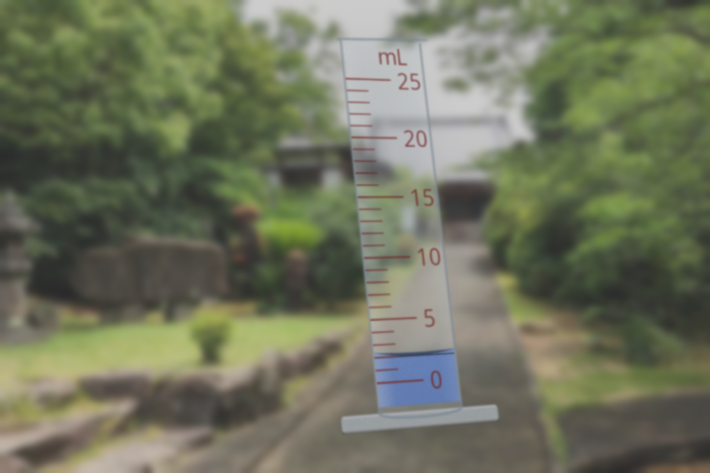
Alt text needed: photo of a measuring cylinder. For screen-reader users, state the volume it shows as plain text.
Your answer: 2 mL
